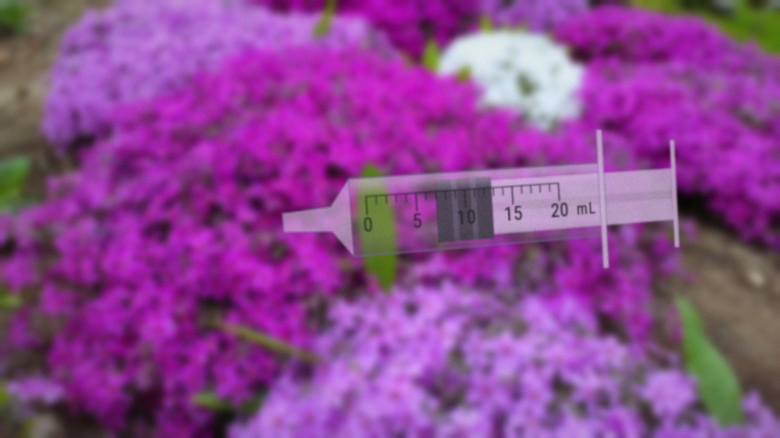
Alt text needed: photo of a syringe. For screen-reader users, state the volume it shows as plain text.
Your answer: 7 mL
